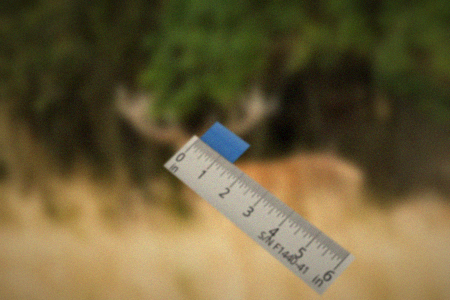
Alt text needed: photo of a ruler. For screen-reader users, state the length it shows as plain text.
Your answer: 1.5 in
